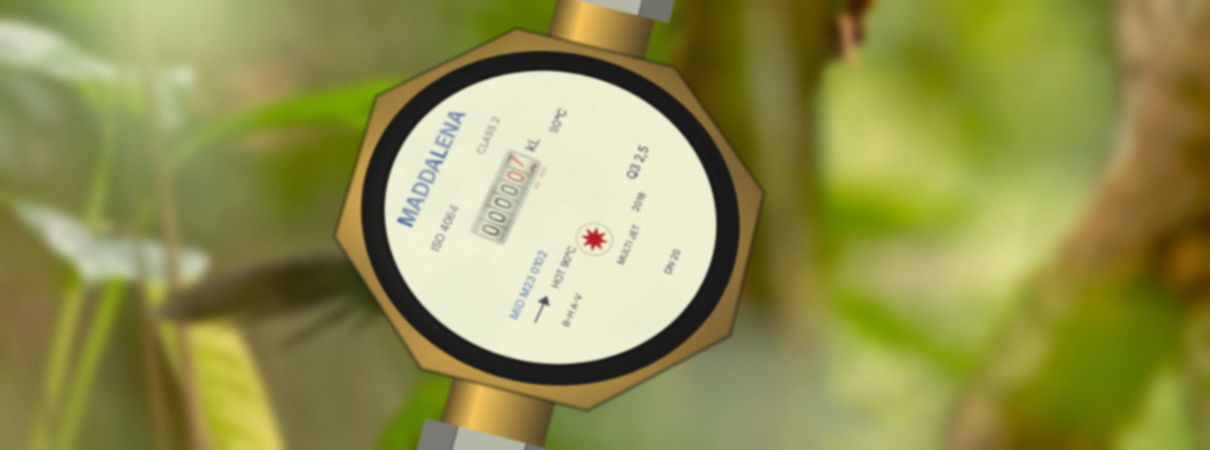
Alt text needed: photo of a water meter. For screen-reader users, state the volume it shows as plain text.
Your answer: 0.07 kL
